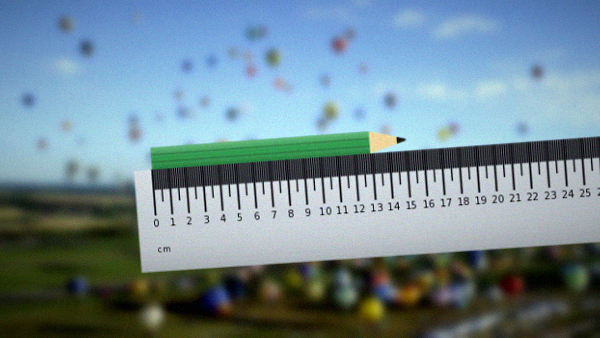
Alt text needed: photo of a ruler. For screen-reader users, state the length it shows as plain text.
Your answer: 15 cm
